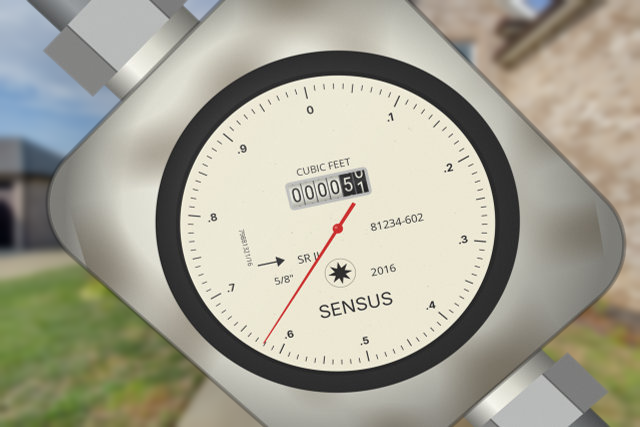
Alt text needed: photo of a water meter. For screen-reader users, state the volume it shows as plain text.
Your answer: 50.62 ft³
